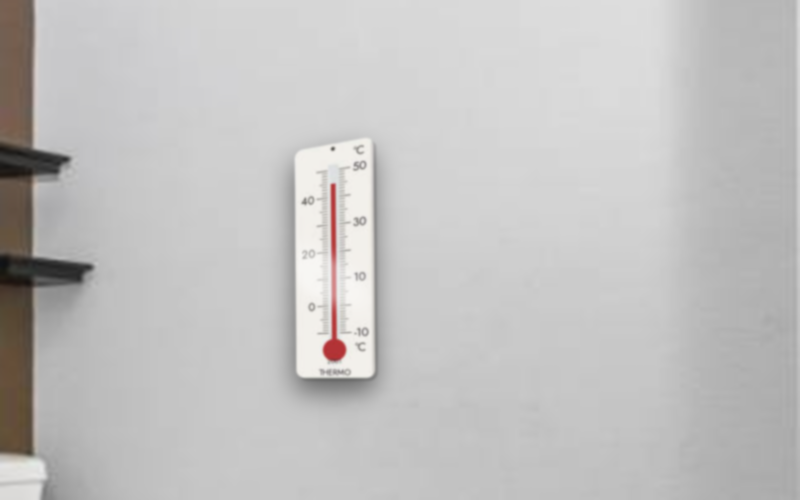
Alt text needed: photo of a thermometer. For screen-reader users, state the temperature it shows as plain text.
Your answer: 45 °C
